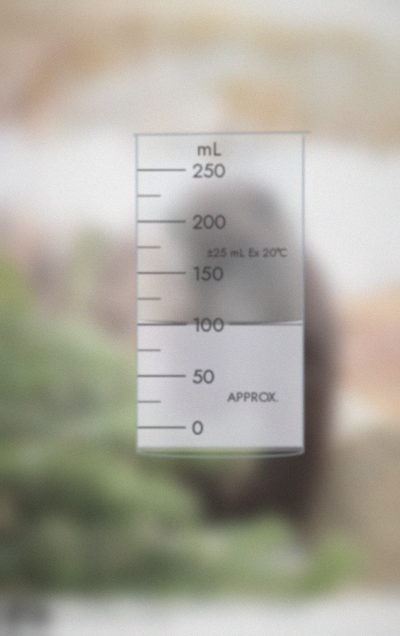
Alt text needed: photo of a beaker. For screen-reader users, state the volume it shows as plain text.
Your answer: 100 mL
